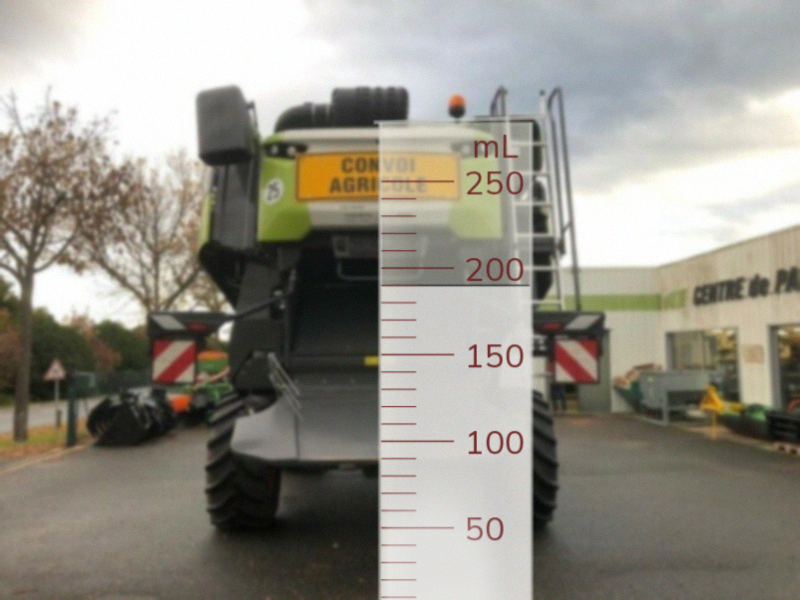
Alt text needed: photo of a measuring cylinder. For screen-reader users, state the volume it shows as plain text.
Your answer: 190 mL
